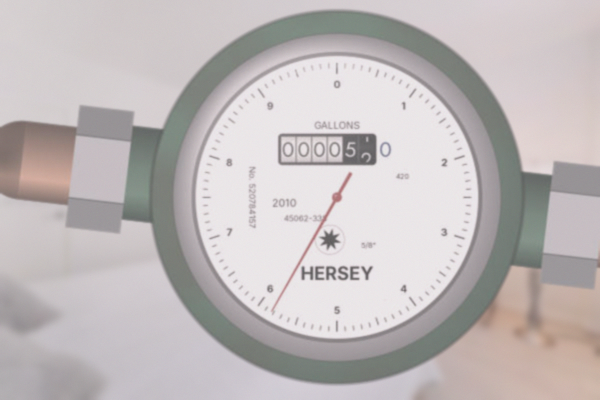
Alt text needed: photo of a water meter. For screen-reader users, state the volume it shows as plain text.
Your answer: 515.8 gal
